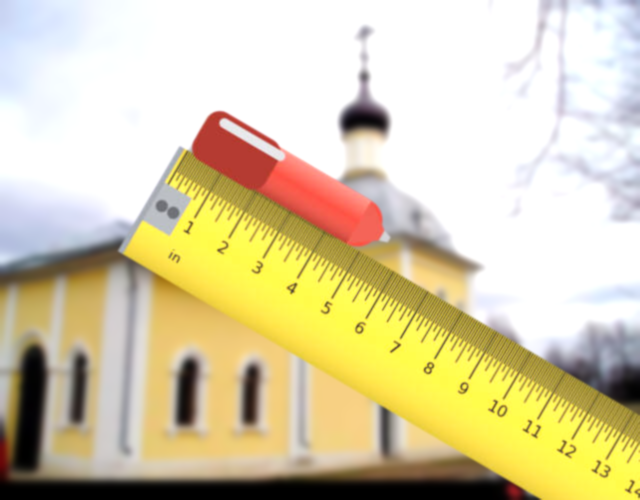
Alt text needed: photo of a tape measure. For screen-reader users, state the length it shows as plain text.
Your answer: 5.5 in
